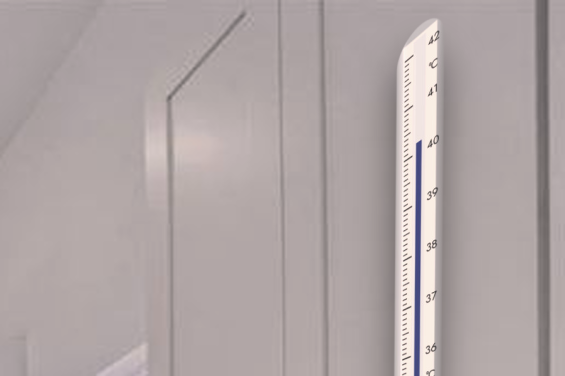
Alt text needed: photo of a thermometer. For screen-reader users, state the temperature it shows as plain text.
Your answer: 40.2 °C
